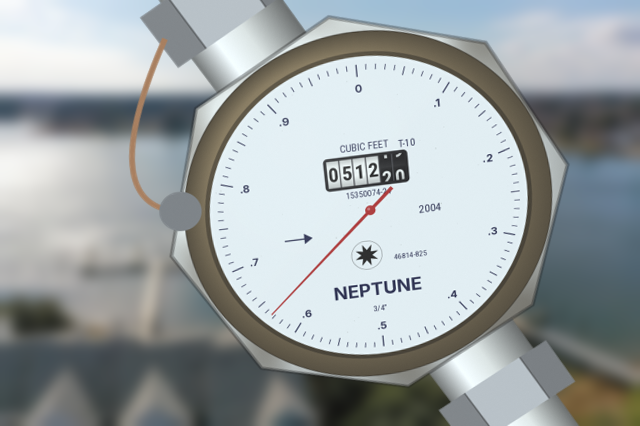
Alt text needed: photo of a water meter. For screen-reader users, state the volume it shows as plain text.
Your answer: 51219.63 ft³
